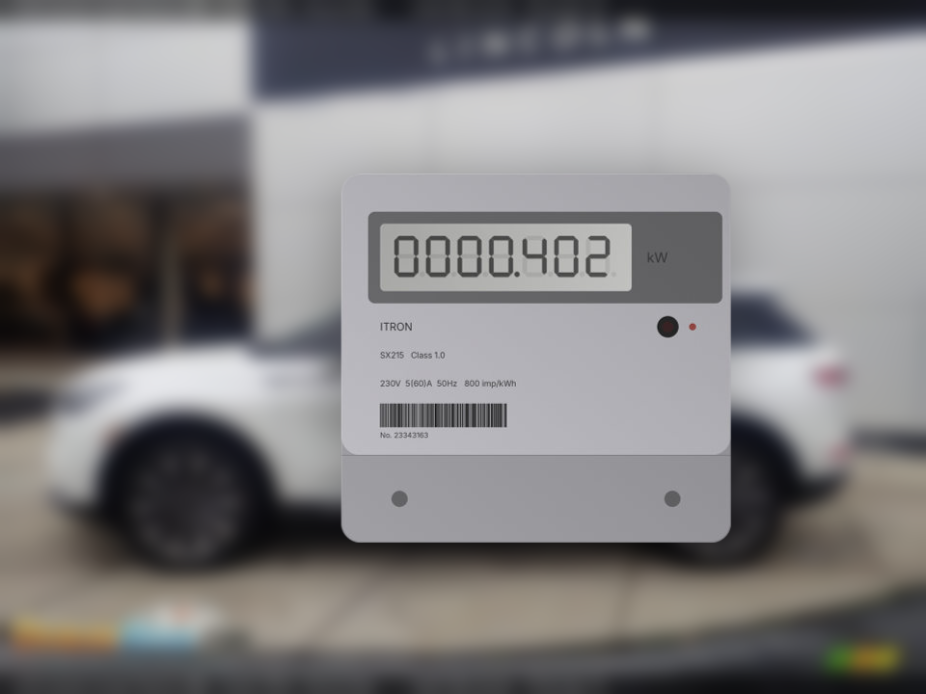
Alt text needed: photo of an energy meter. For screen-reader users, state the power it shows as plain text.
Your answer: 0.402 kW
